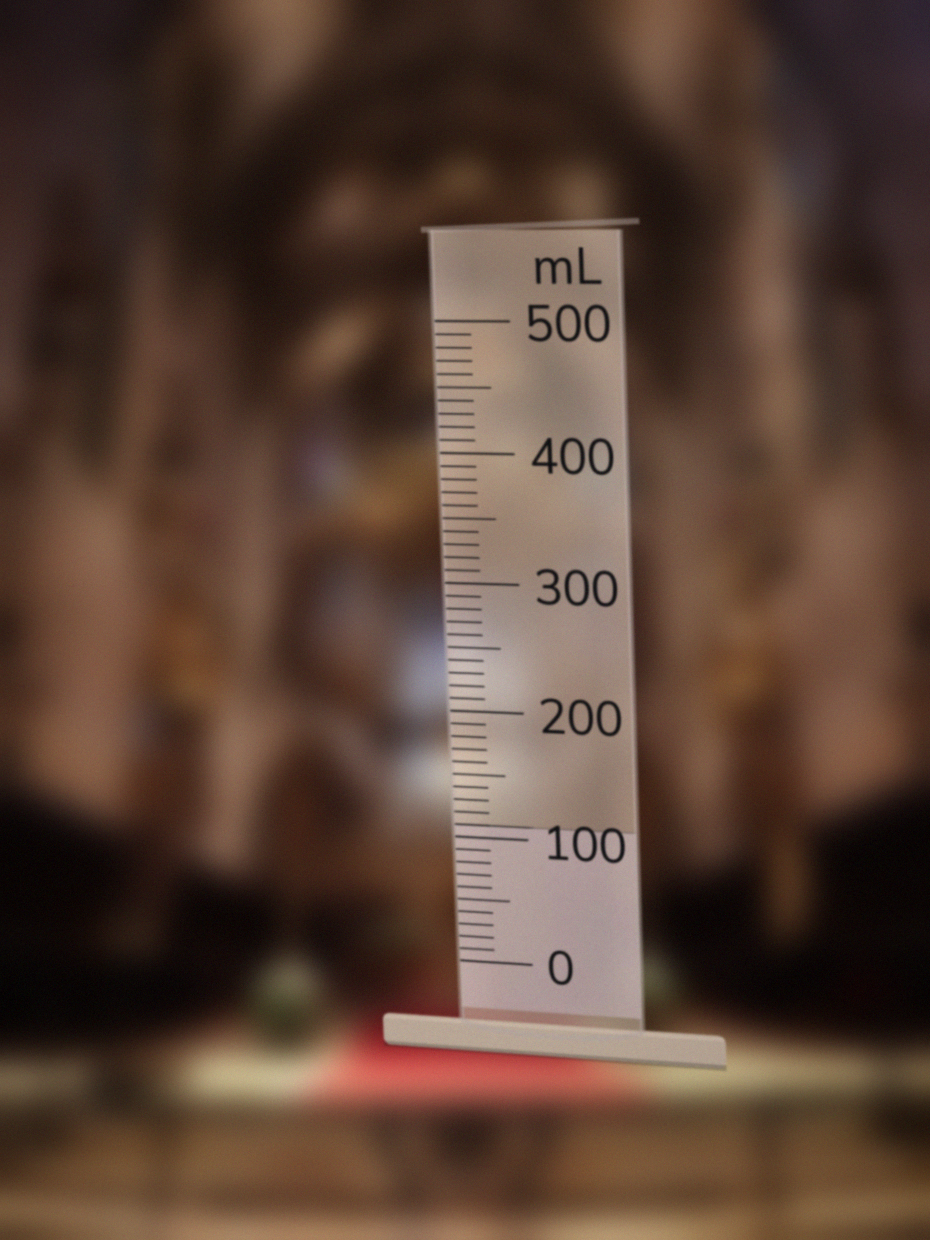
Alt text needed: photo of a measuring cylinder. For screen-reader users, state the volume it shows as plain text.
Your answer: 110 mL
